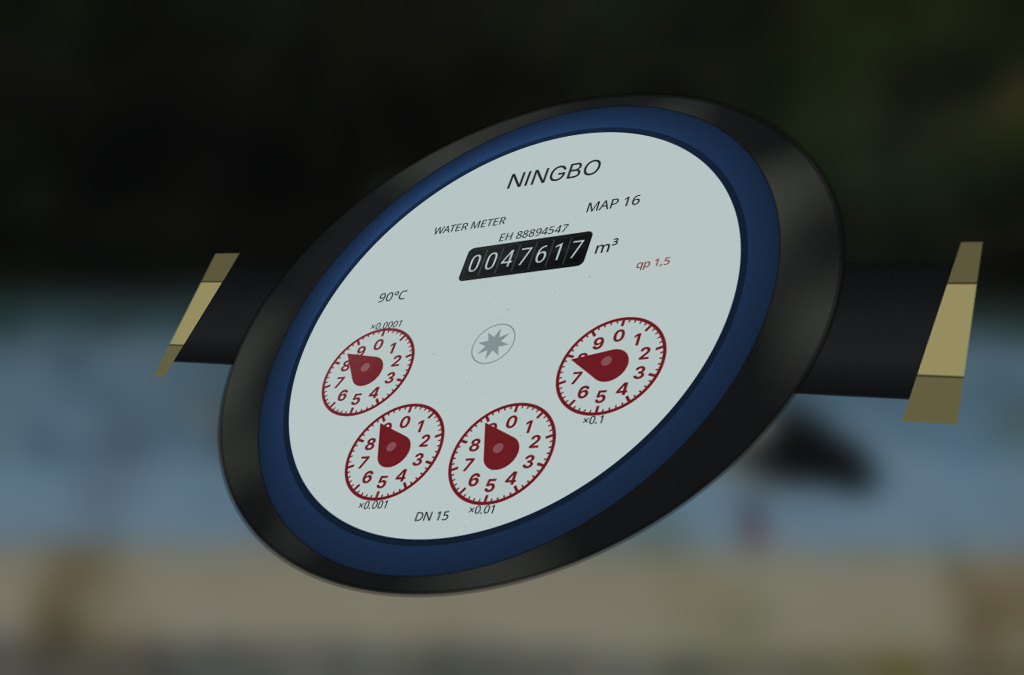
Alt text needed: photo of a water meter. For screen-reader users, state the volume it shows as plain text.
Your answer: 47617.7888 m³
